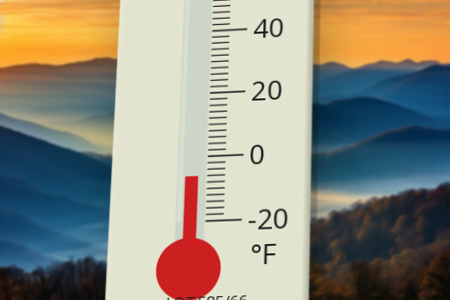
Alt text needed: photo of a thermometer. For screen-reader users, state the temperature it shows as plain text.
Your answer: -6 °F
